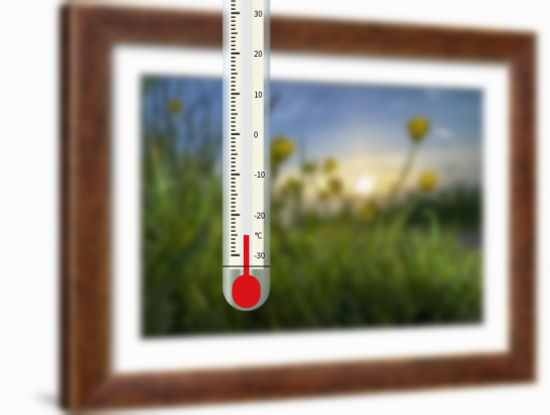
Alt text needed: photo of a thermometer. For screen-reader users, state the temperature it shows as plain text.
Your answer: -25 °C
